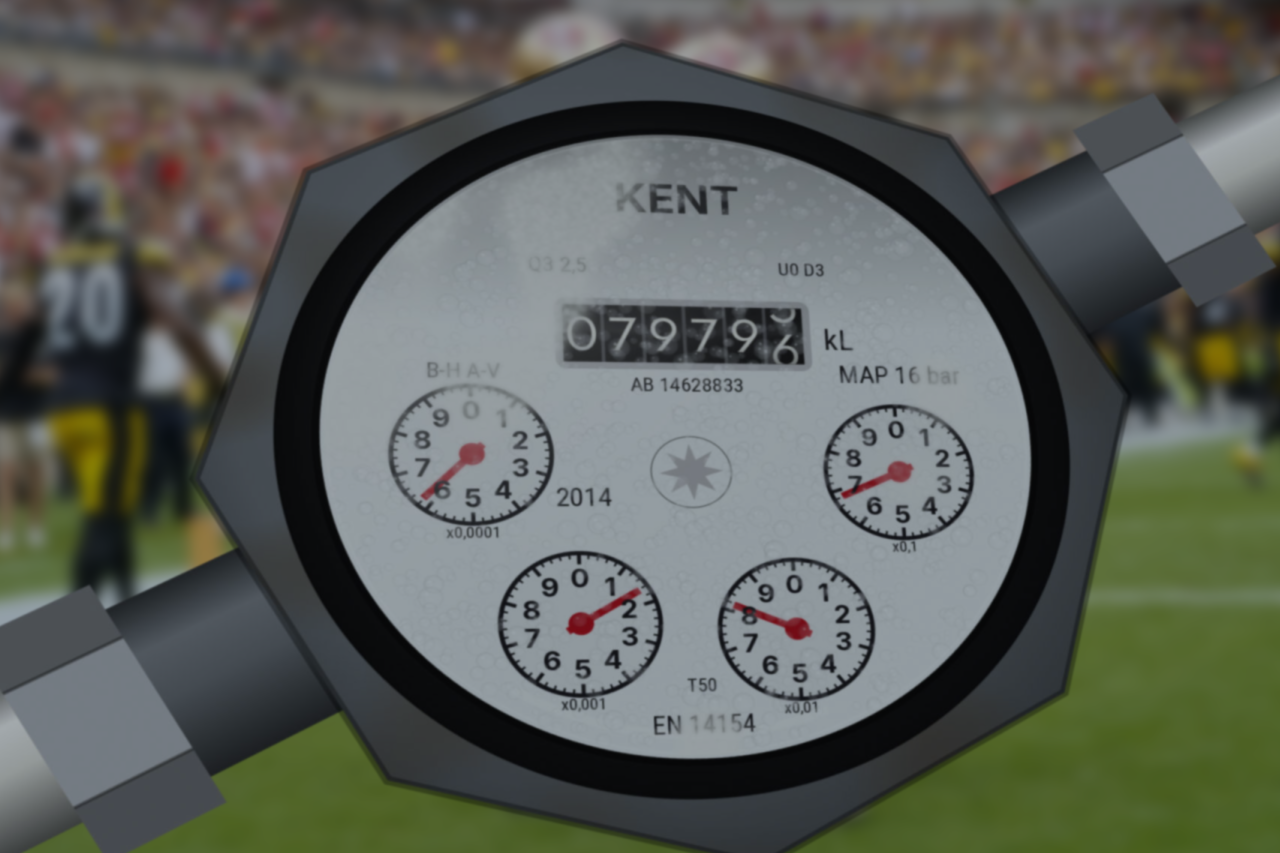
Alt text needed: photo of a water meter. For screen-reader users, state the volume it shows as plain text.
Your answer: 79795.6816 kL
